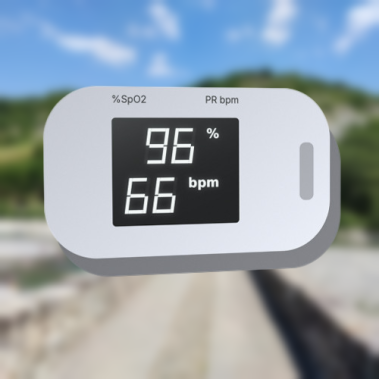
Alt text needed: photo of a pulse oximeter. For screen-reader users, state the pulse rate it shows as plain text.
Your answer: 66 bpm
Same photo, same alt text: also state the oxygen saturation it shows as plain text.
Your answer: 96 %
